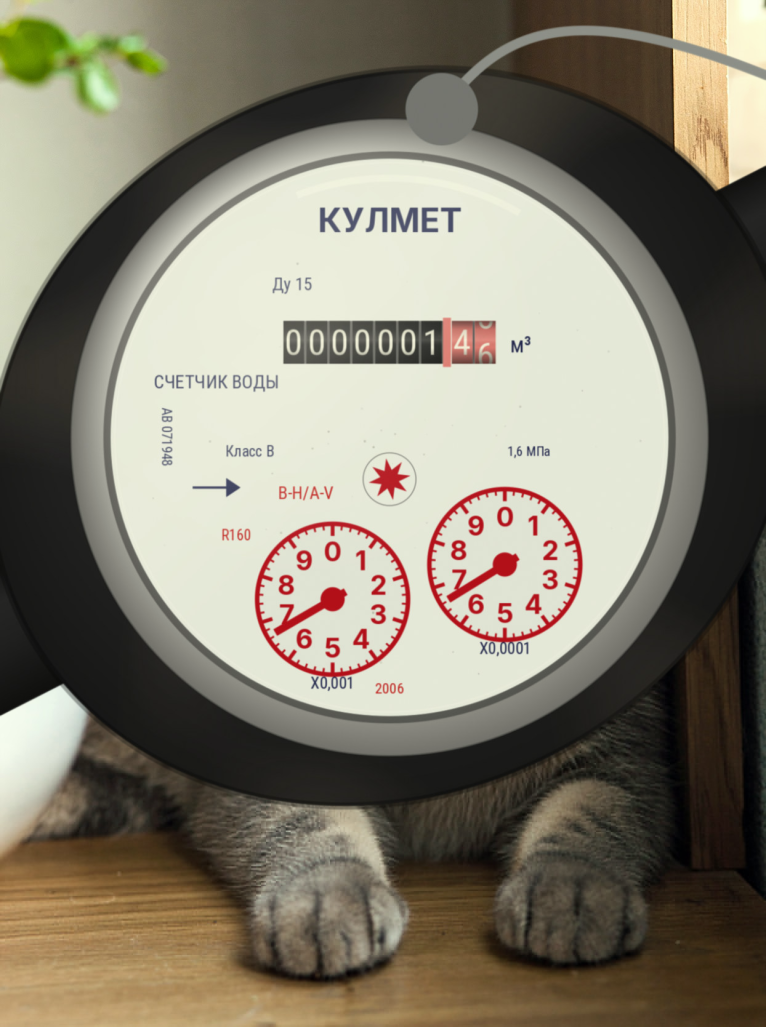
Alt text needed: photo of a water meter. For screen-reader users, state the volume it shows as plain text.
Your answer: 1.4566 m³
